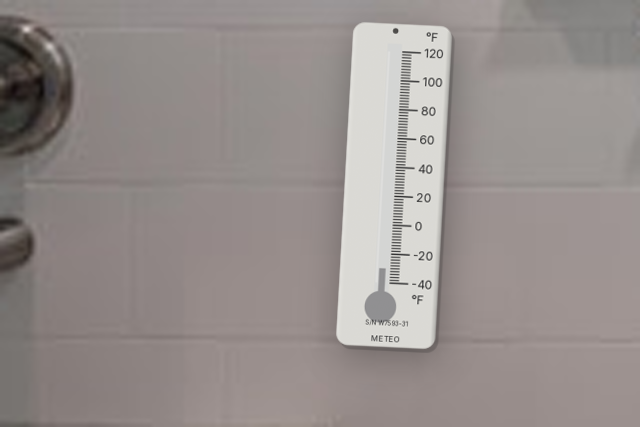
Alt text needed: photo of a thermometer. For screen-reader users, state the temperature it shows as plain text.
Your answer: -30 °F
